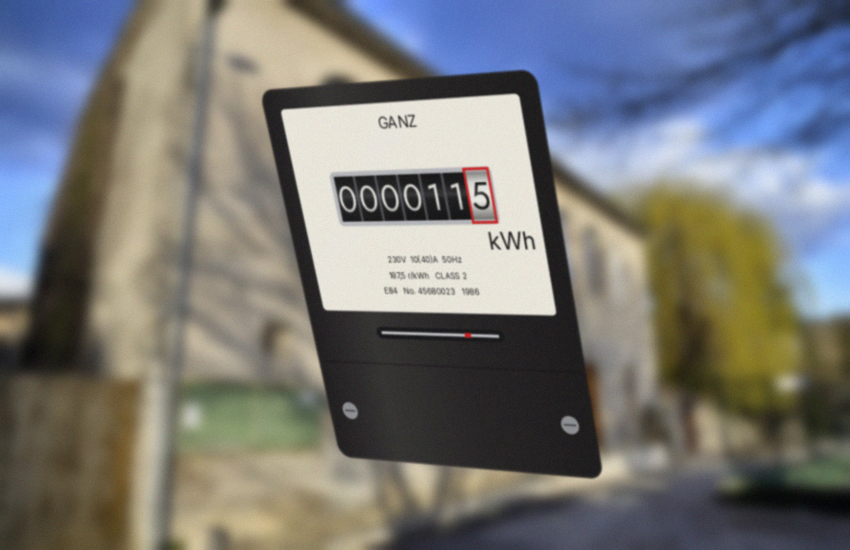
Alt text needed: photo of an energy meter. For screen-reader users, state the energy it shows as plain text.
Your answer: 11.5 kWh
